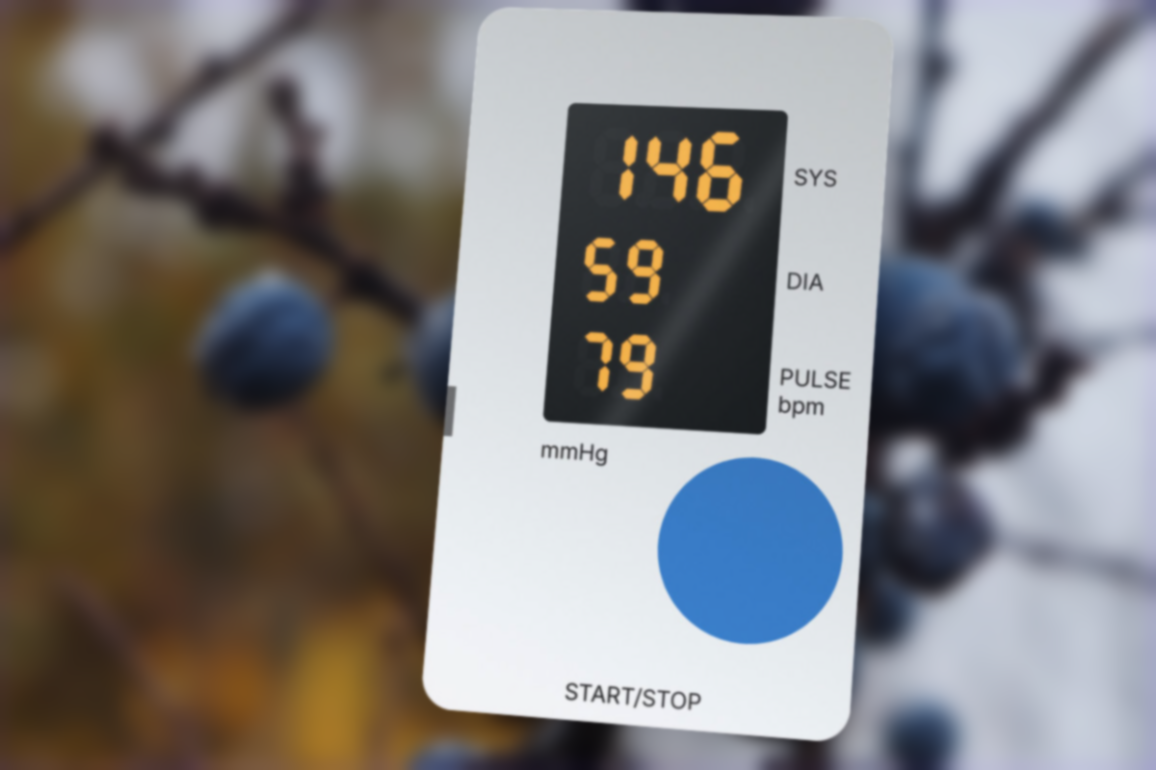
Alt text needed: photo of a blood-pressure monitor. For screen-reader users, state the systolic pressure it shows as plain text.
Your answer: 146 mmHg
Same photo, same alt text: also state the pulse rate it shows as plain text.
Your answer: 79 bpm
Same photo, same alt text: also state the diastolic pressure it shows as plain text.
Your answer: 59 mmHg
